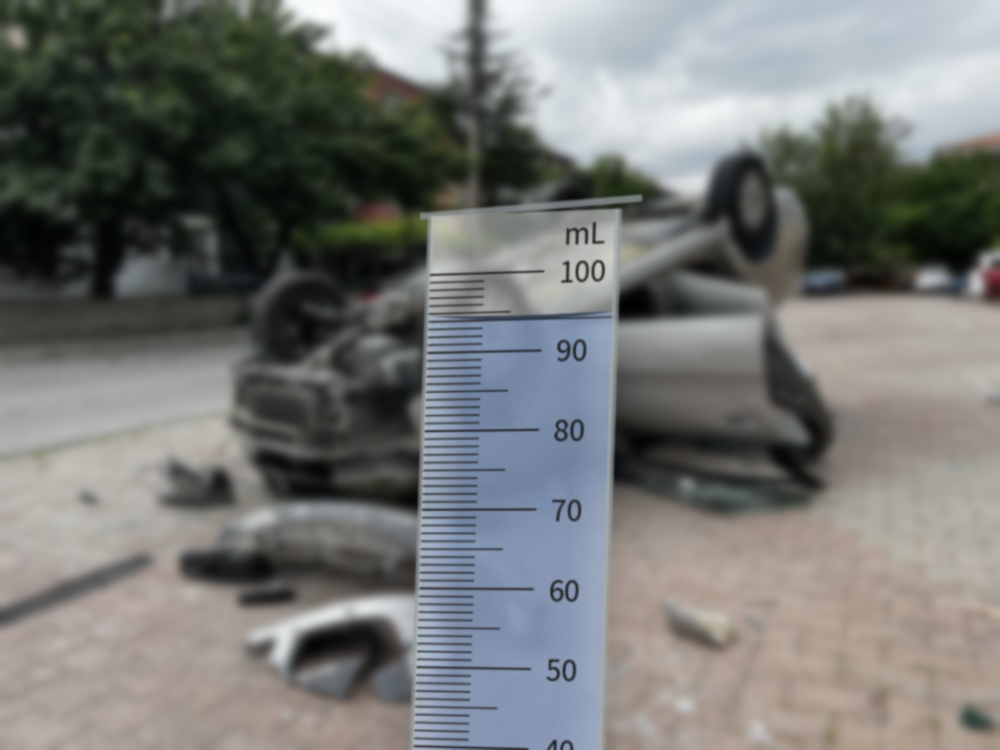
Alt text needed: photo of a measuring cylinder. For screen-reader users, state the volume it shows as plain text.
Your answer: 94 mL
